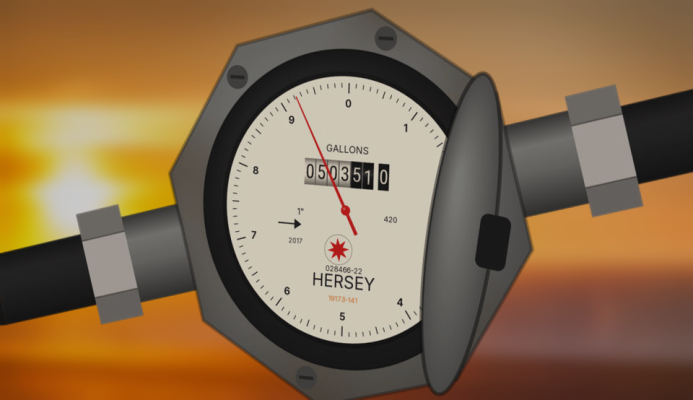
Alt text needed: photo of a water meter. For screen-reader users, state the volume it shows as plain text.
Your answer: 503509.2 gal
